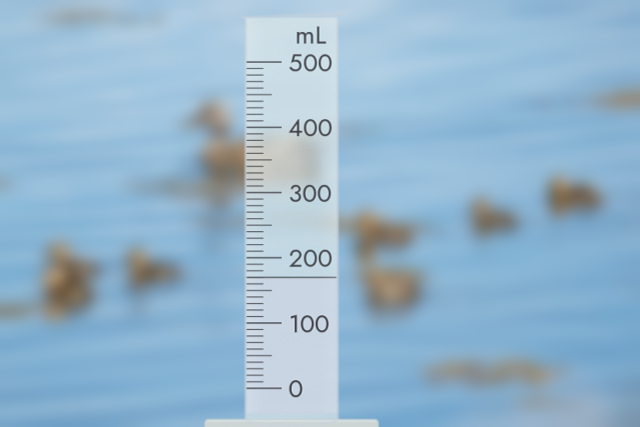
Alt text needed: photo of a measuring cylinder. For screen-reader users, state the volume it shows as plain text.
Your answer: 170 mL
